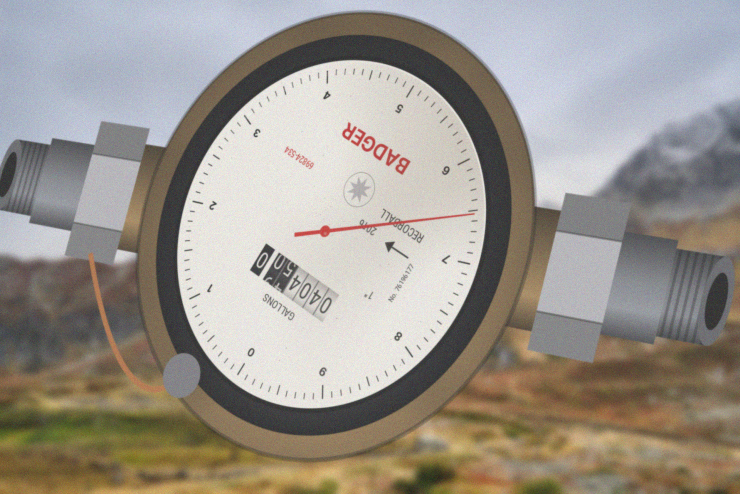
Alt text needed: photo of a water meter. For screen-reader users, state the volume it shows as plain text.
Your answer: 404496.5 gal
